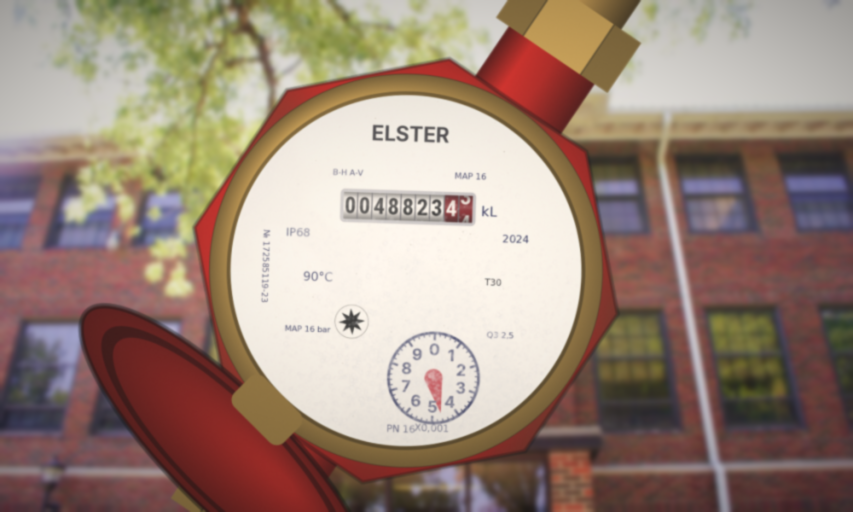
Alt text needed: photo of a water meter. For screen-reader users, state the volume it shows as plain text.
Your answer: 48823.434 kL
